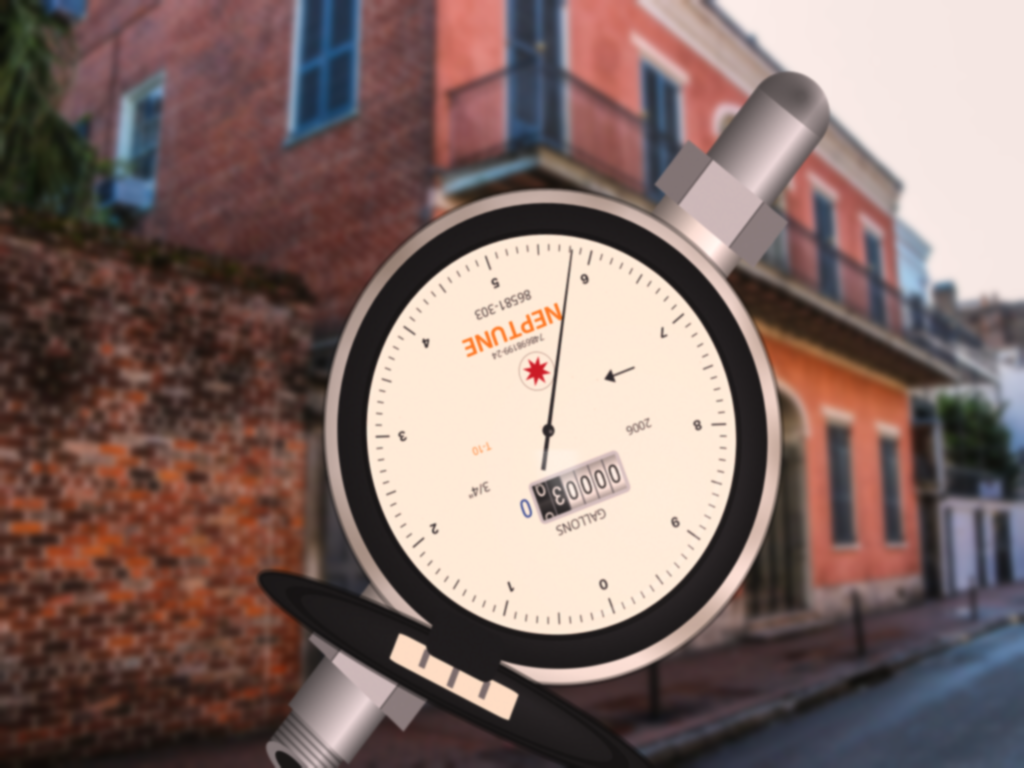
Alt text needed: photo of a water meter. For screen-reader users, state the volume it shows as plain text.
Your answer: 385.8 gal
